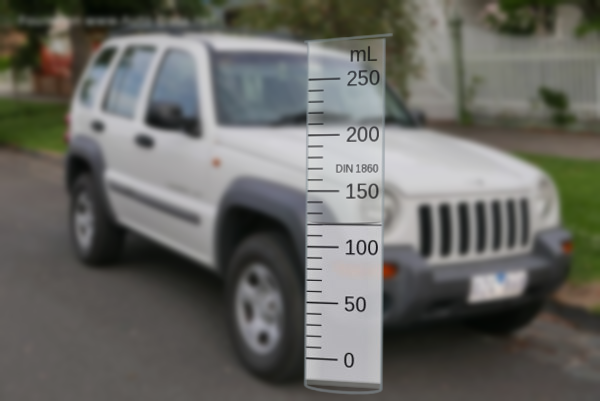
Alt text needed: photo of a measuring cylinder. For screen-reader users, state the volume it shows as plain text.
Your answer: 120 mL
